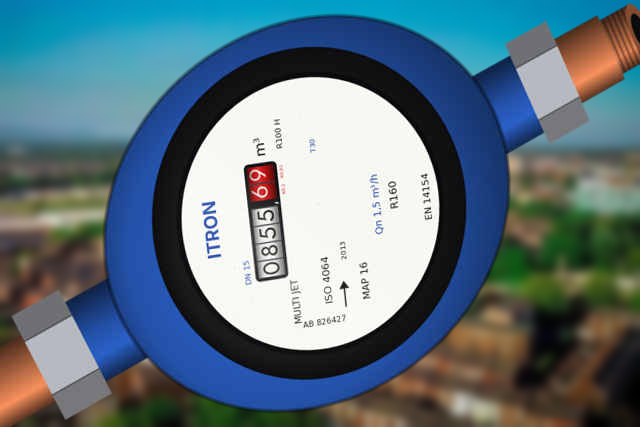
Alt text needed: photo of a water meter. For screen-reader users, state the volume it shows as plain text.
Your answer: 855.69 m³
